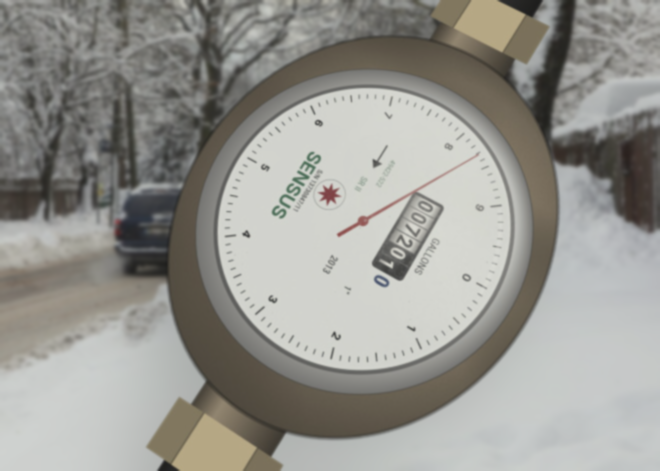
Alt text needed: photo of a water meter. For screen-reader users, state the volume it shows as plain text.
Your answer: 72008.3 gal
